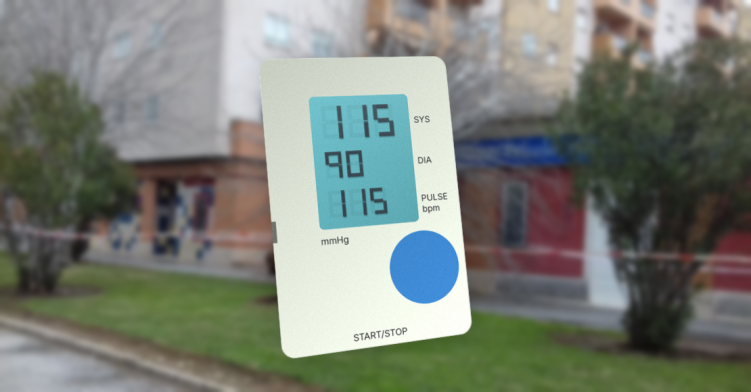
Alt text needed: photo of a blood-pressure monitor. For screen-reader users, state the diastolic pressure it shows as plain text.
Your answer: 90 mmHg
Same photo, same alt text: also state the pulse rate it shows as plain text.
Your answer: 115 bpm
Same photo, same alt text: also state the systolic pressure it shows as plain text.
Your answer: 115 mmHg
